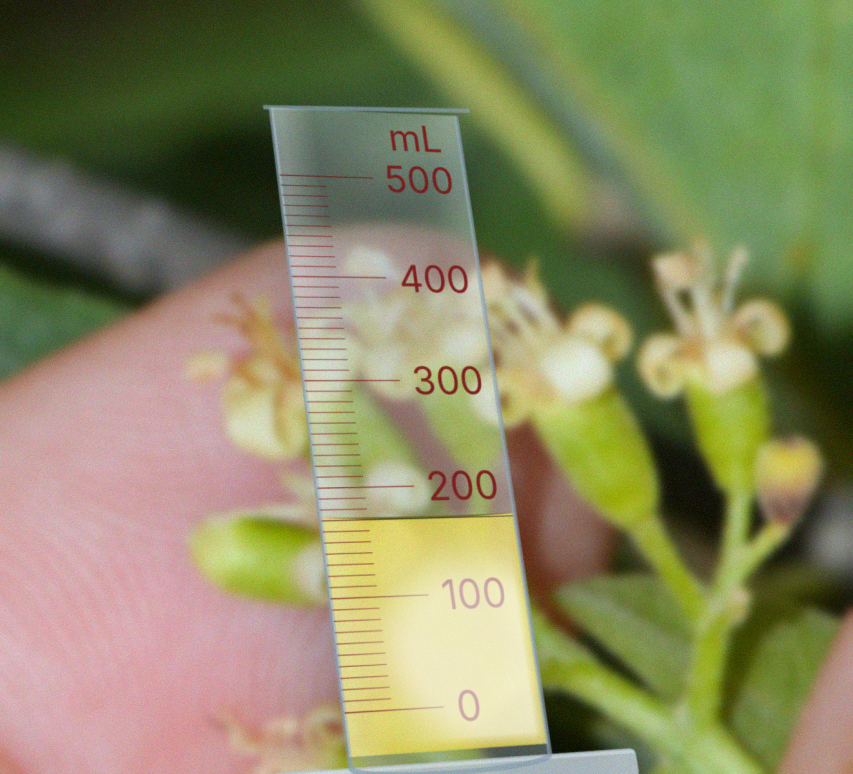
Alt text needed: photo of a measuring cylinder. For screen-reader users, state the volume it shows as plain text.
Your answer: 170 mL
